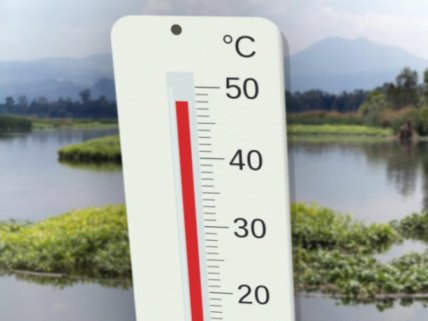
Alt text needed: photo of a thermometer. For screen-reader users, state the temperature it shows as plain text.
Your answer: 48 °C
